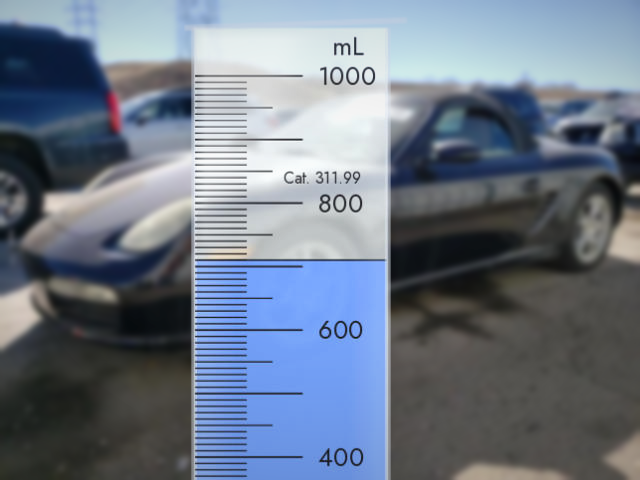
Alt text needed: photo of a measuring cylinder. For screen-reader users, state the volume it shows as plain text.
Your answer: 710 mL
